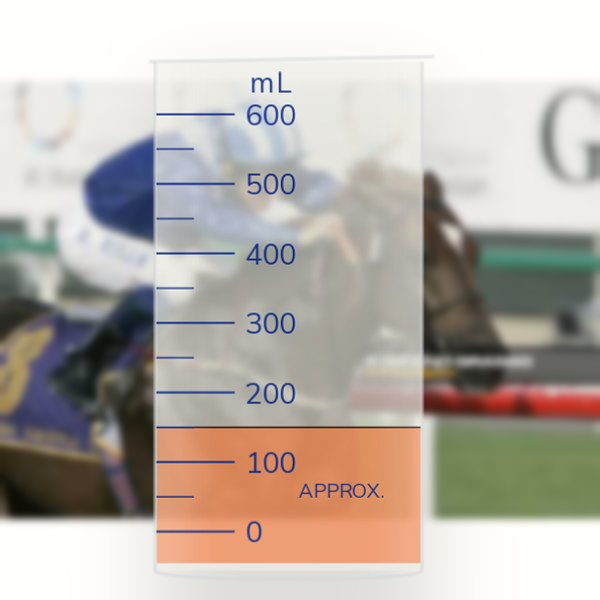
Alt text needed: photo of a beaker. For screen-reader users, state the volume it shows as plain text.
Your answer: 150 mL
